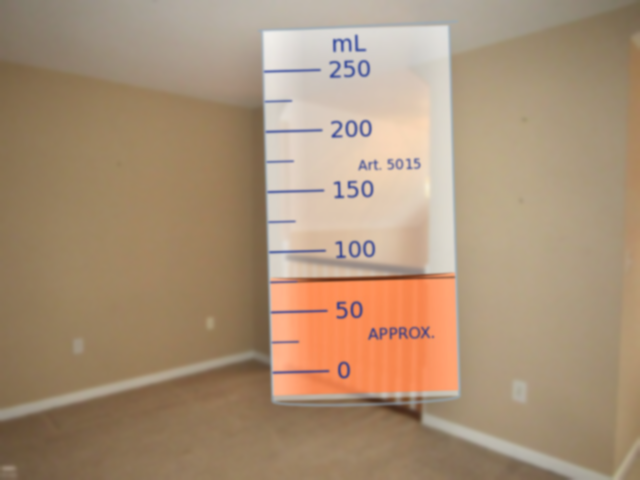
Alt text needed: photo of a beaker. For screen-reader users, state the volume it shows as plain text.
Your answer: 75 mL
